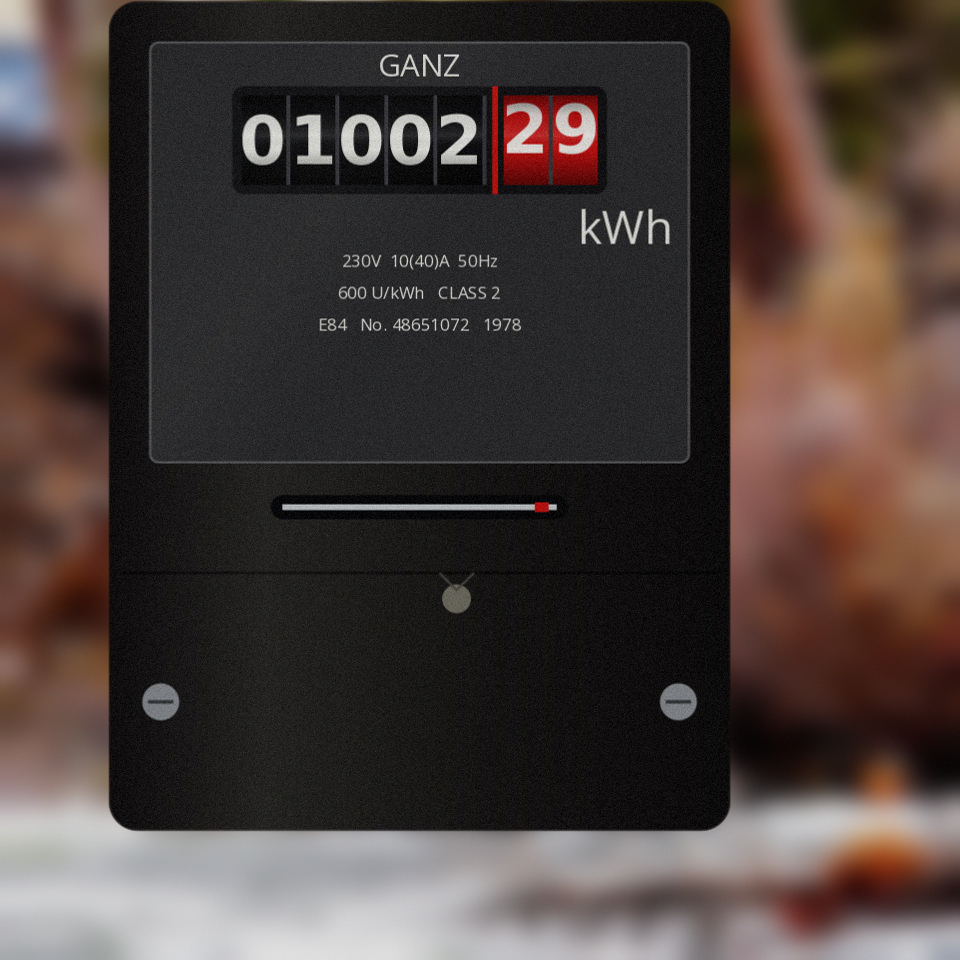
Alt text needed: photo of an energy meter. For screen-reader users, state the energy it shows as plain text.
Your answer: 1002.29 kWh
